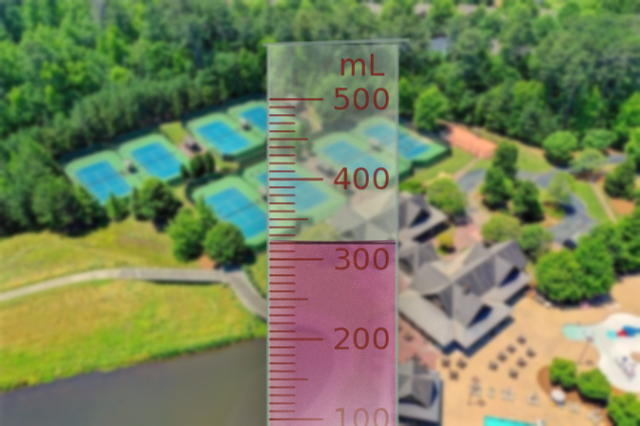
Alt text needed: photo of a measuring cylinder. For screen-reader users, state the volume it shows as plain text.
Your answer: 320 mL
